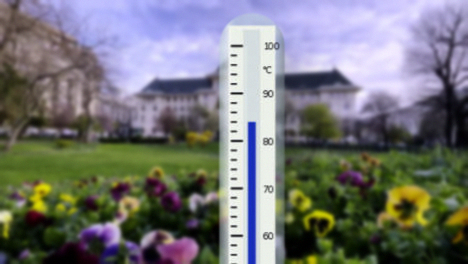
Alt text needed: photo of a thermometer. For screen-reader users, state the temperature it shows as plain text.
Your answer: 84 °C
